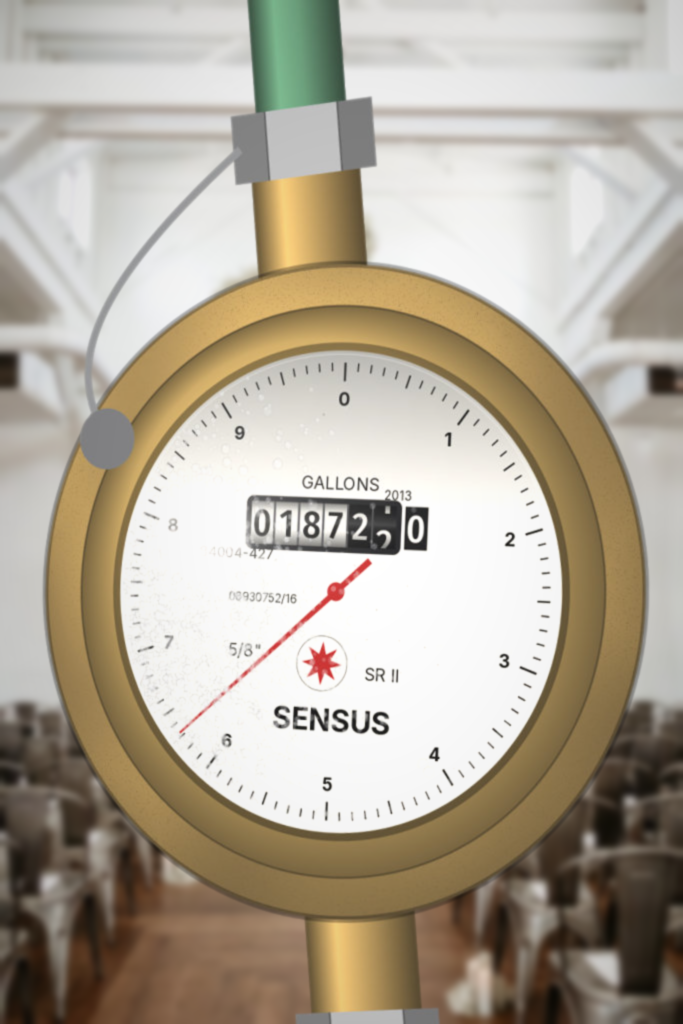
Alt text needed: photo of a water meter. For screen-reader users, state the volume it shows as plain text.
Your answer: 187216.3 gal
